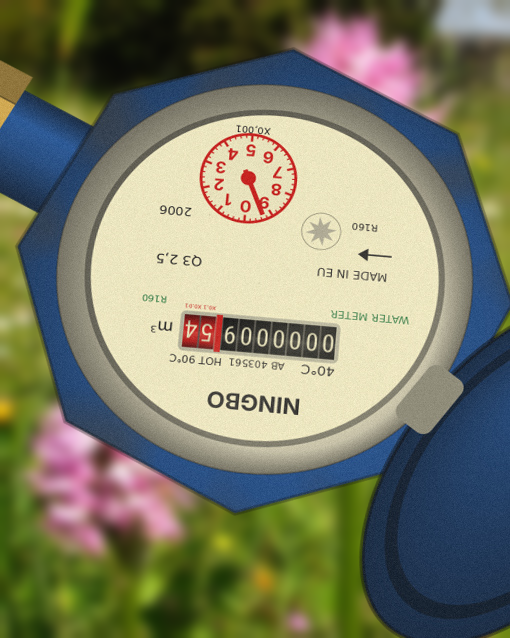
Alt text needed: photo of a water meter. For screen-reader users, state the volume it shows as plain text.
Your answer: 9.539 m³
